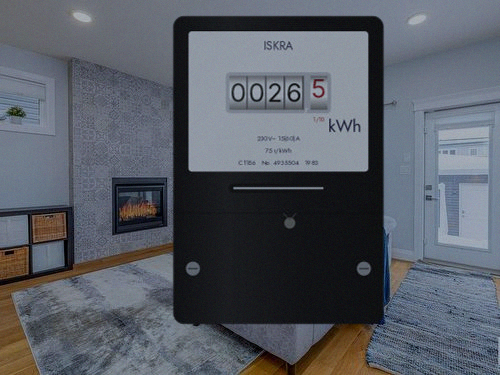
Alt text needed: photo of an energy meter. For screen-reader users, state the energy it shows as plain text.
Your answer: 26.5 kWh
